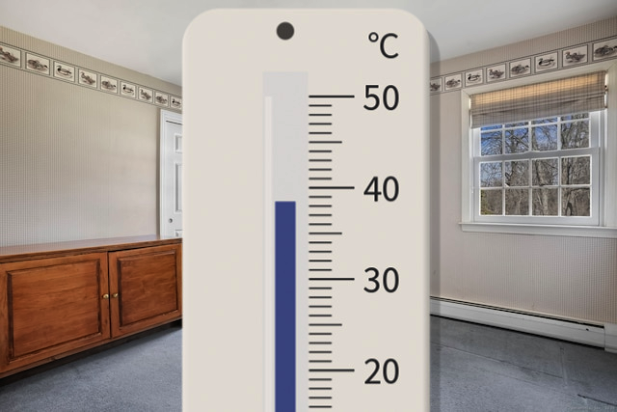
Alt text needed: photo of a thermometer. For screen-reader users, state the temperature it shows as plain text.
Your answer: 38.5 °C
